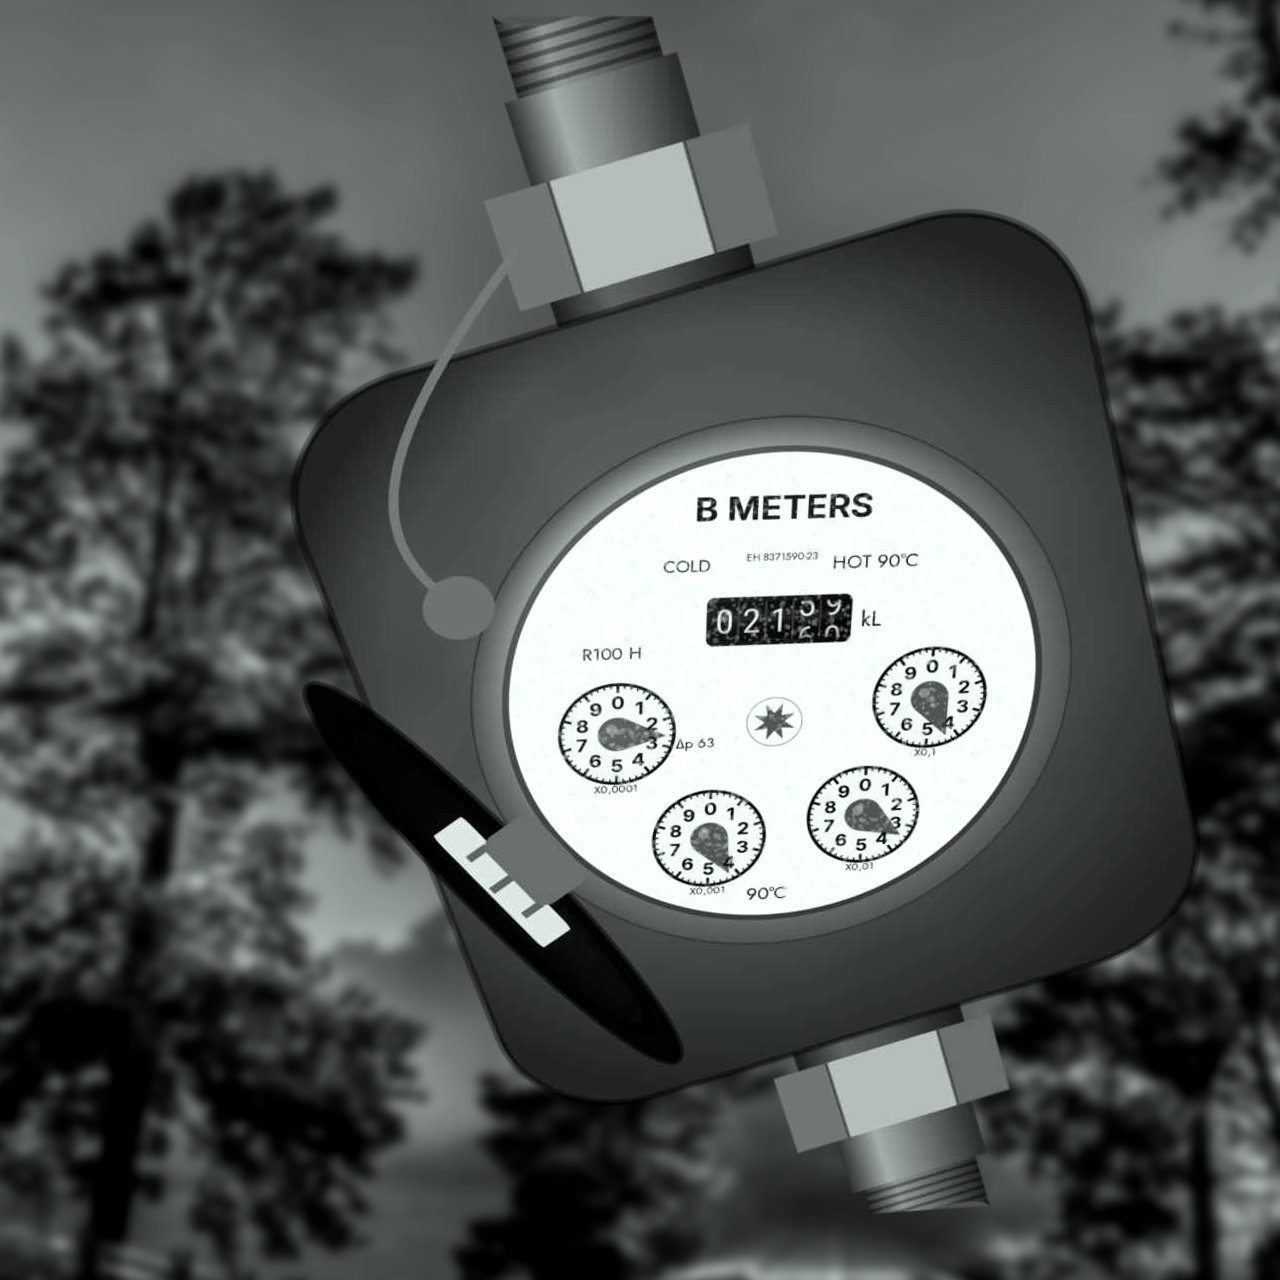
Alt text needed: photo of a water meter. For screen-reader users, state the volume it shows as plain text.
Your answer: 2159.4342 kL
